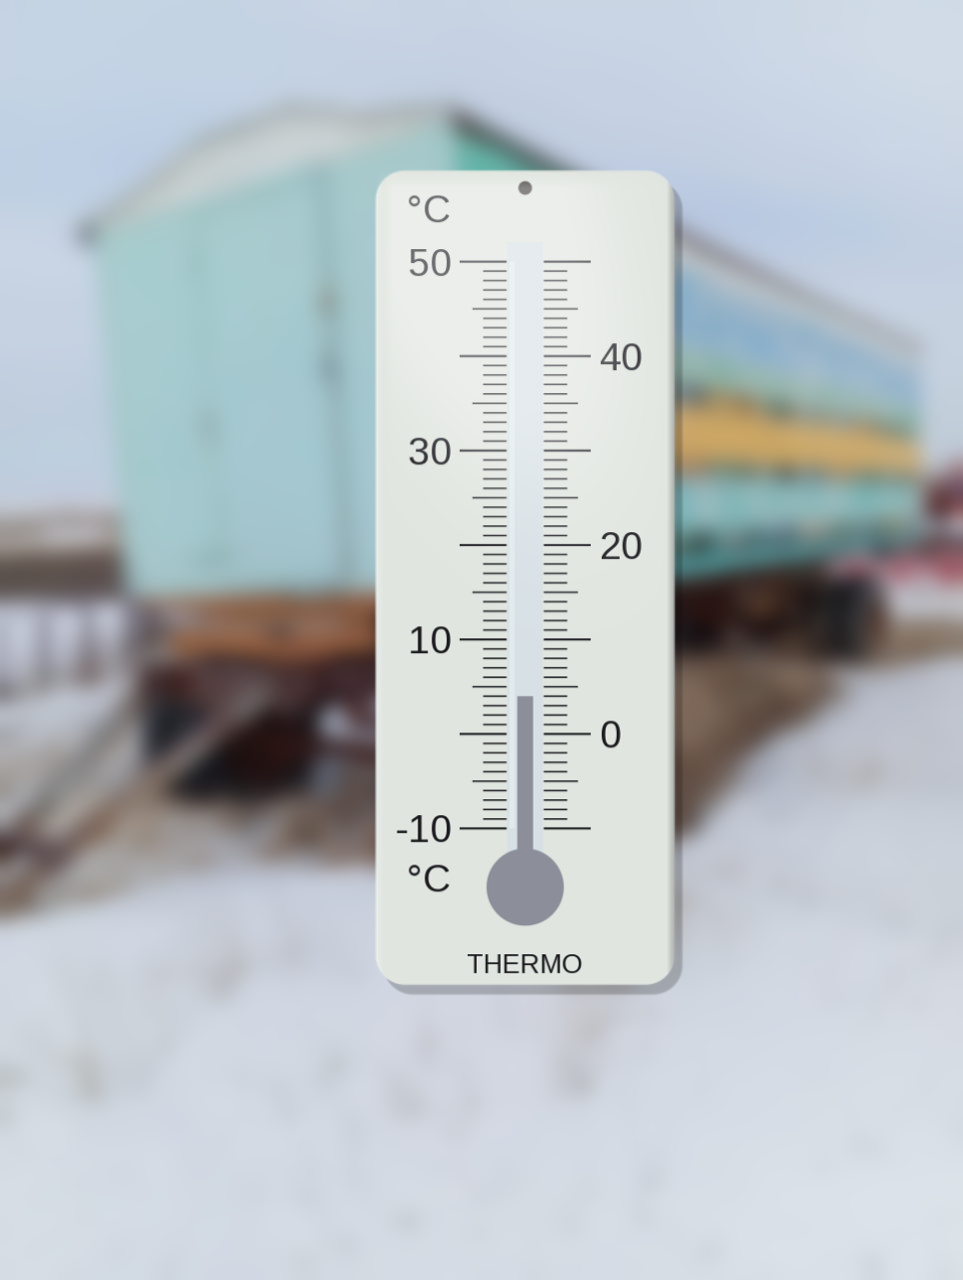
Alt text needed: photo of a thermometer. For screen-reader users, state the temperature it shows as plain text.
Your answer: 4 °C
